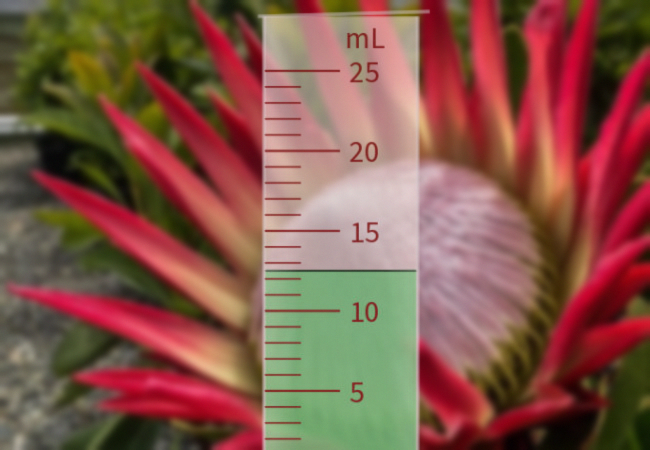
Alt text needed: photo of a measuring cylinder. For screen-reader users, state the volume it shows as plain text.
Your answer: 12.5 mL
